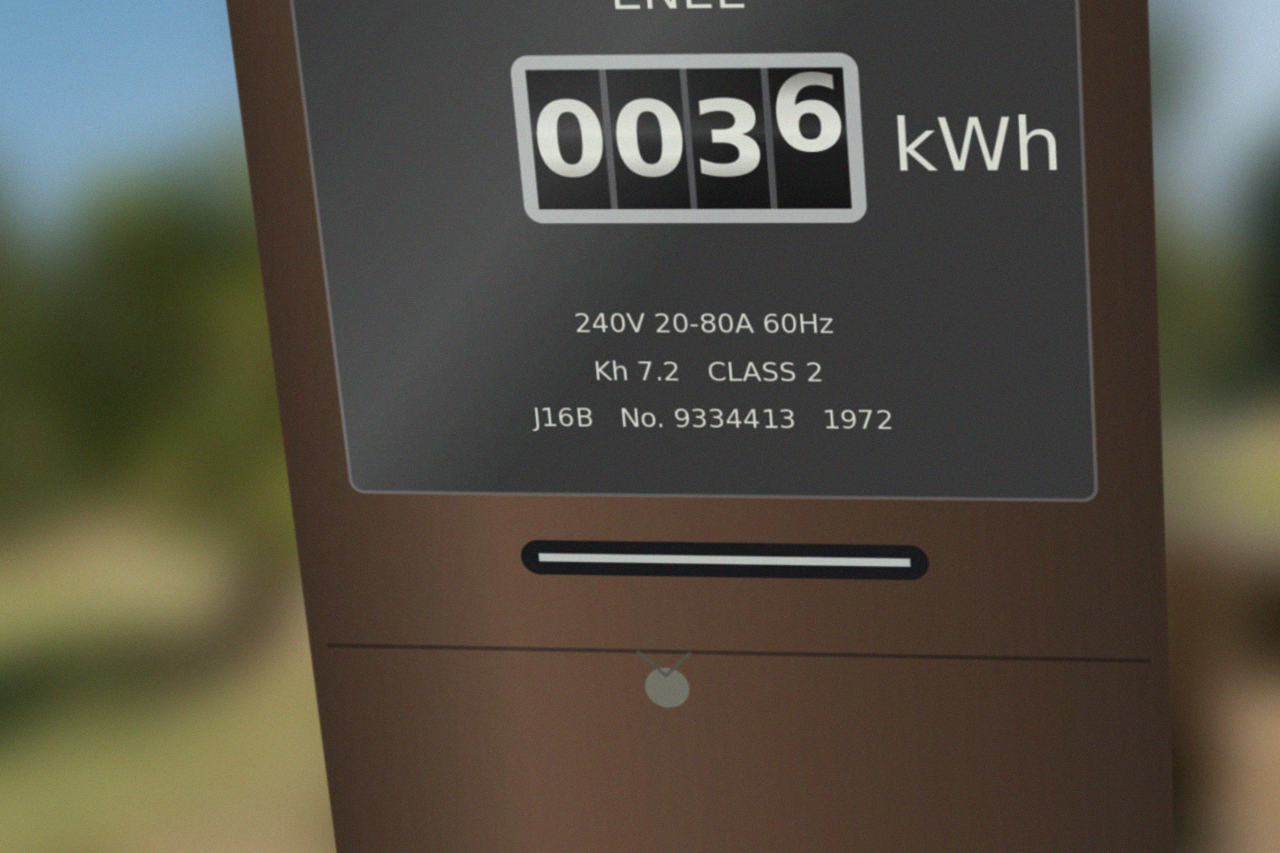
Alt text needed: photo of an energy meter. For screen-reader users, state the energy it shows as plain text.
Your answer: 36 kWh
